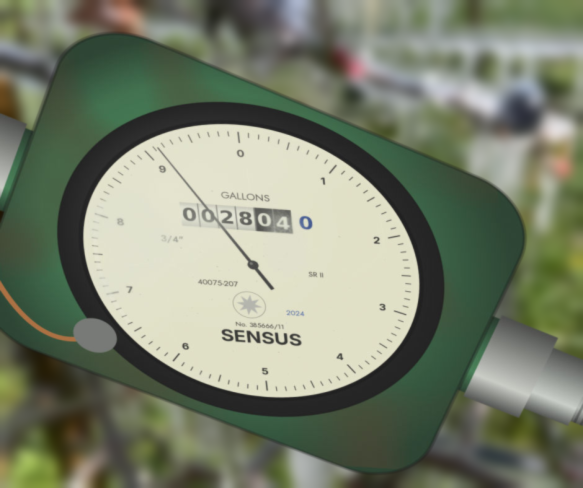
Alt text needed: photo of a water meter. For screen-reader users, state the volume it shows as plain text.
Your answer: 28039.1 gal
